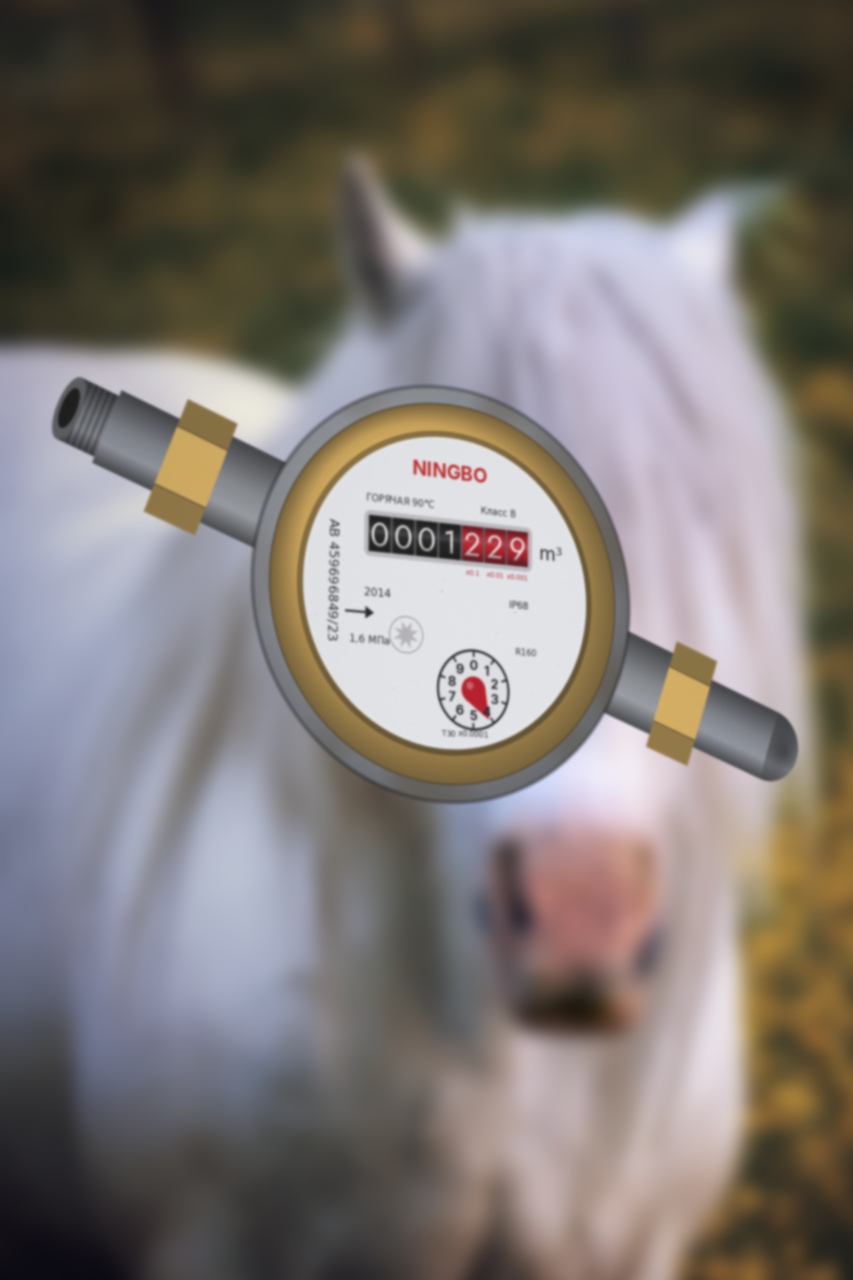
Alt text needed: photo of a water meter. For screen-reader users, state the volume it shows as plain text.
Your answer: 1.2294 m³
